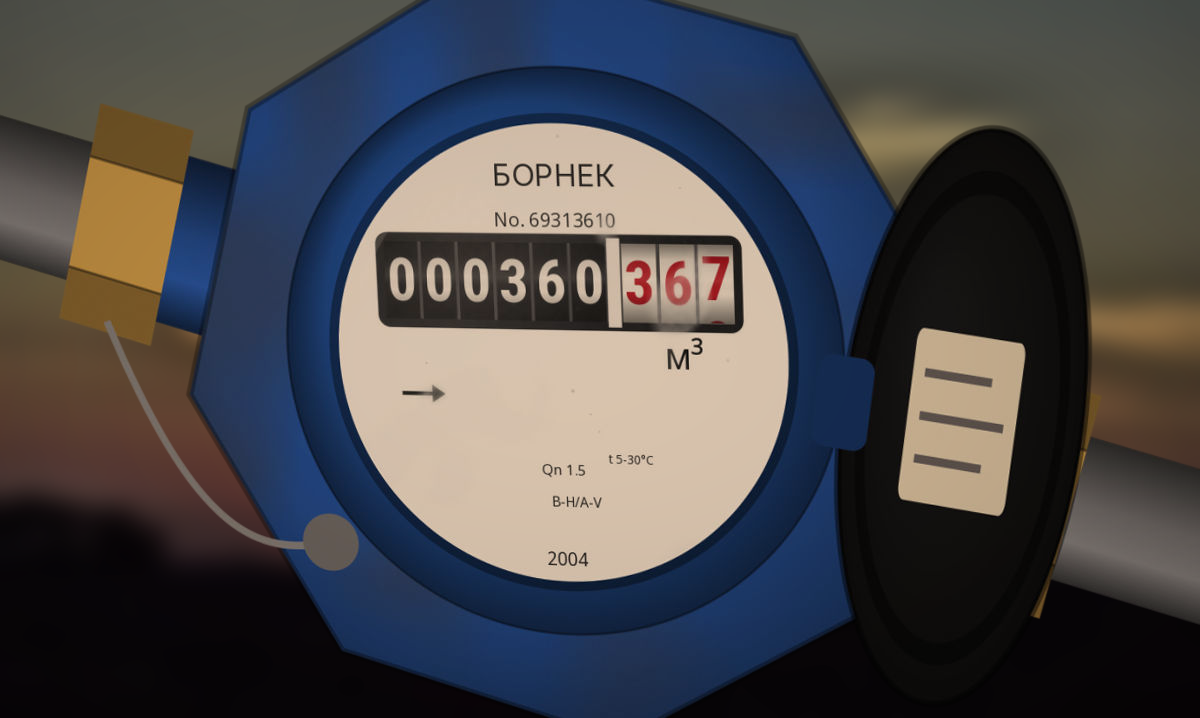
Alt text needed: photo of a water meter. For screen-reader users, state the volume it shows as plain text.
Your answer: 360.367 m³
